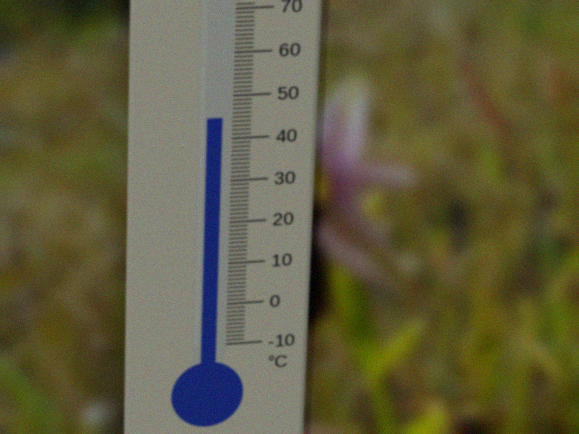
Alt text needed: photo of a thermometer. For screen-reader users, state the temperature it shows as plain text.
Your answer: 45 °C
